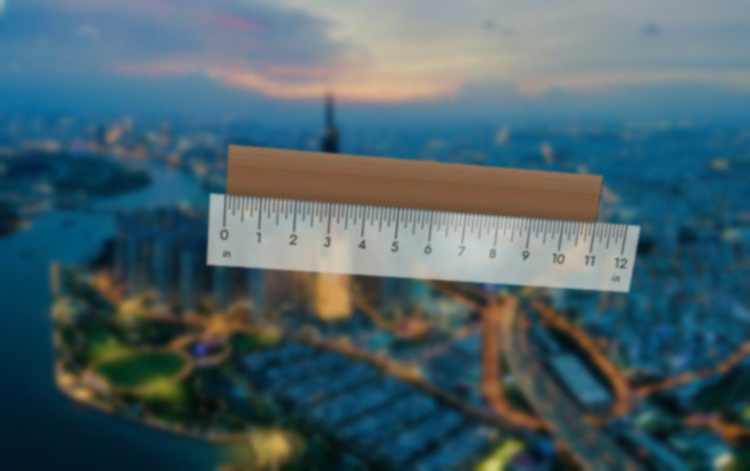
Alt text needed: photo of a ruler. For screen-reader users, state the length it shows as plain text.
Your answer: 11 in
